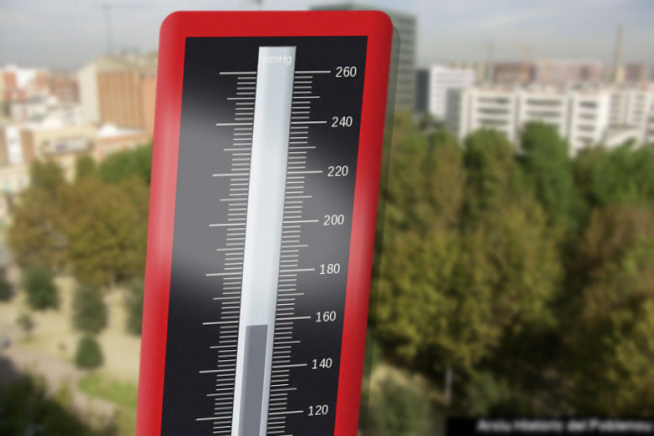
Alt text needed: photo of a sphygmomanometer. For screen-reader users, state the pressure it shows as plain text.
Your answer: 158 mmHg
